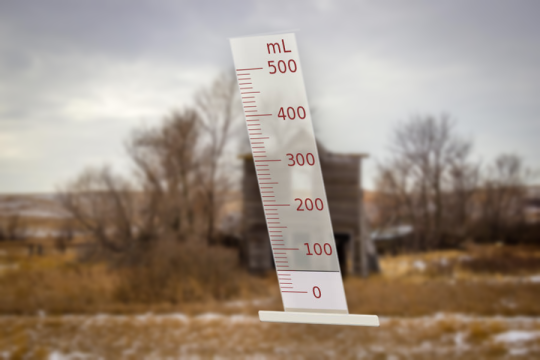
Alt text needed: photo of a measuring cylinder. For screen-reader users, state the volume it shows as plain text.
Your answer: 50 mL
